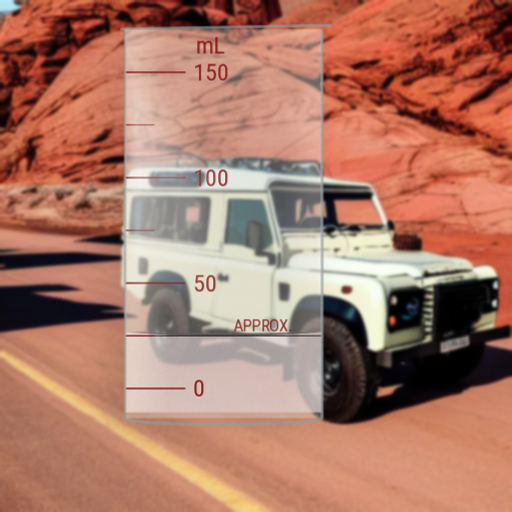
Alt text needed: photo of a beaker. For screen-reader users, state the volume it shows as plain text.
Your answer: 25 mL
